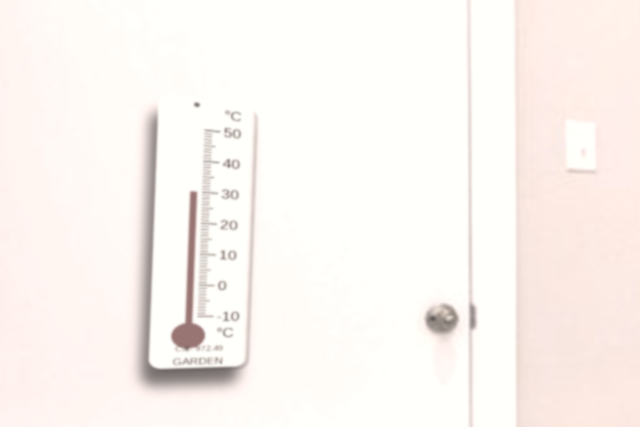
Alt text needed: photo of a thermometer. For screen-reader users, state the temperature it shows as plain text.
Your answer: 30 °C
